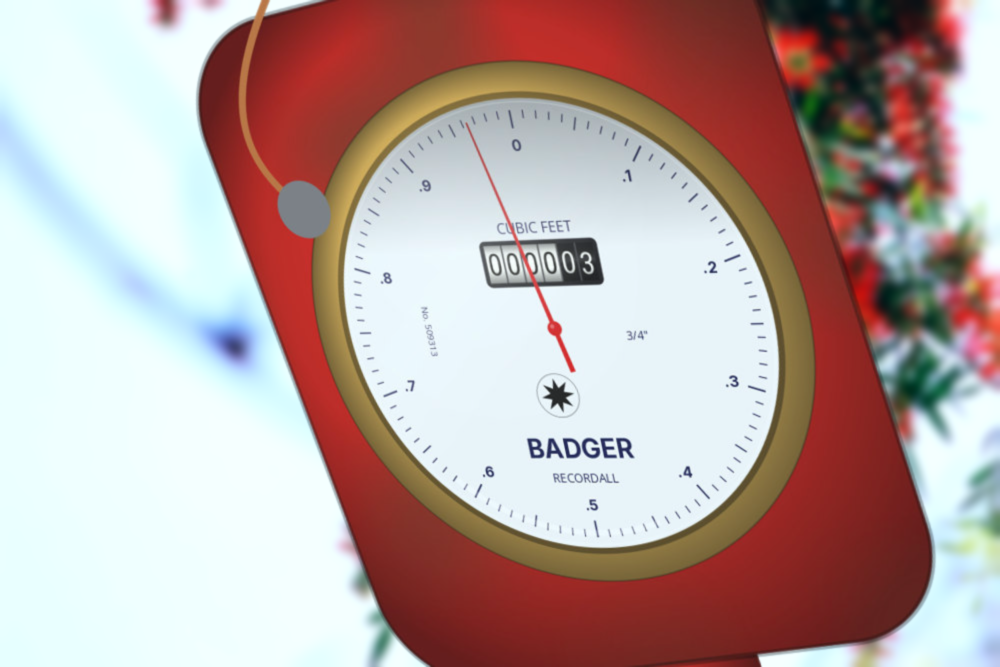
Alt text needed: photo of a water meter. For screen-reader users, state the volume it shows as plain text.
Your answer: 2.96 ft³
